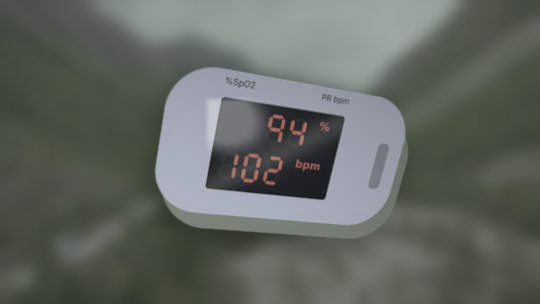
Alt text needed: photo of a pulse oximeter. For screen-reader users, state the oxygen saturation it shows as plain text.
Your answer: 94 %
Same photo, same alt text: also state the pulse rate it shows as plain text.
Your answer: 102 bpm
